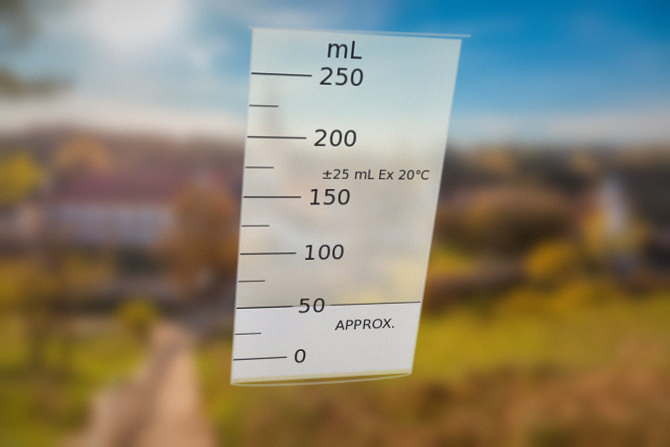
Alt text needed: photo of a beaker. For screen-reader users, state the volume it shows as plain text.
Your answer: 50 mL
